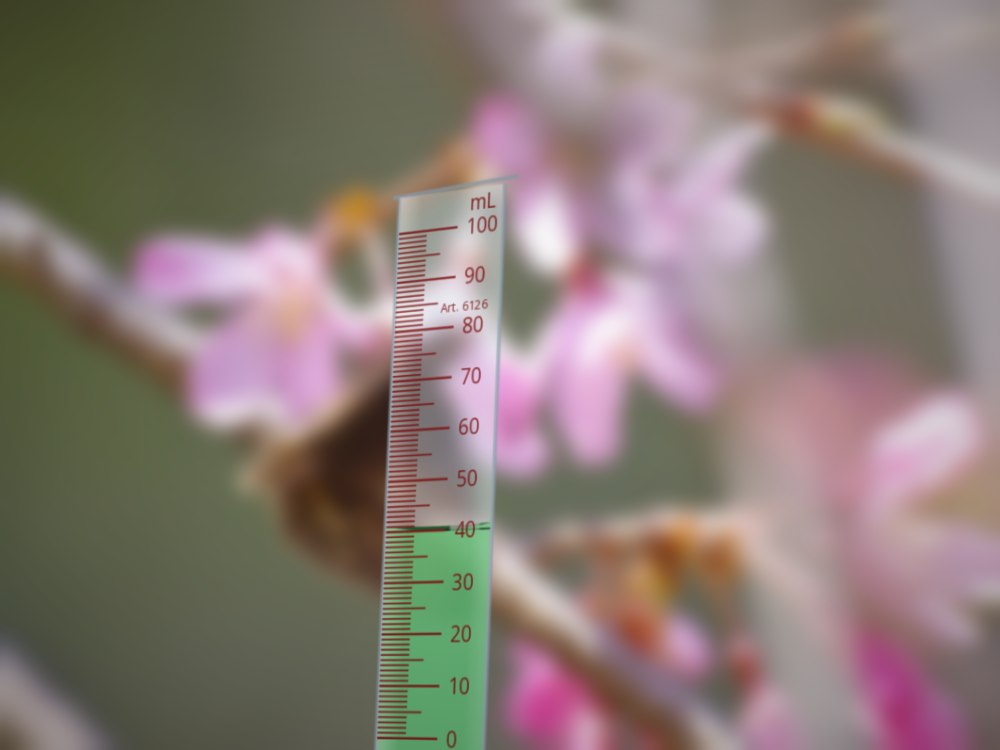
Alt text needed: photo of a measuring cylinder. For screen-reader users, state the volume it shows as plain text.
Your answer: 40 mL
